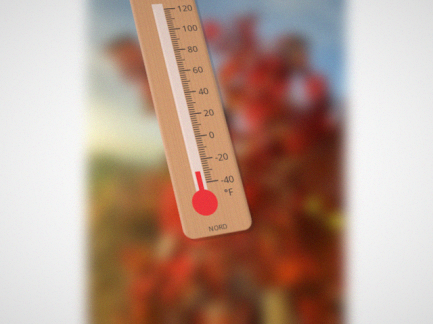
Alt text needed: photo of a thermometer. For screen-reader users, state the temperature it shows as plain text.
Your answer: -30 °F
